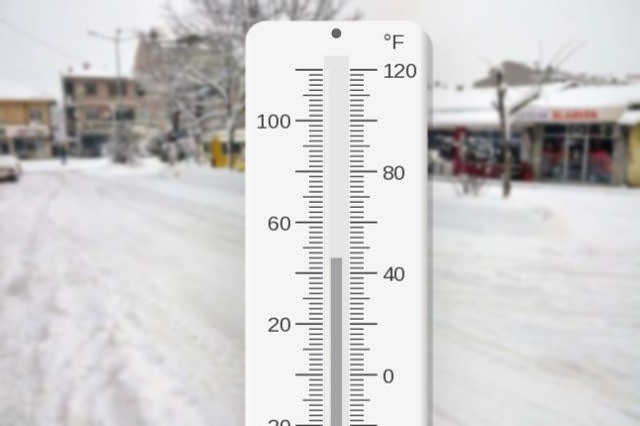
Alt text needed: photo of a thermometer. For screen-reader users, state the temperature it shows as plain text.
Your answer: 46 °F
